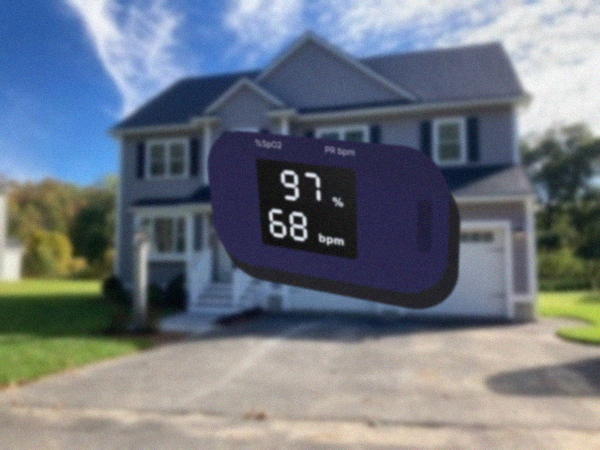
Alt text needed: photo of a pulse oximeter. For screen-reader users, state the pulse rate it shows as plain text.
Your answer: 68 bpm
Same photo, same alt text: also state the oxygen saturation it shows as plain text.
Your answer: 97 %
